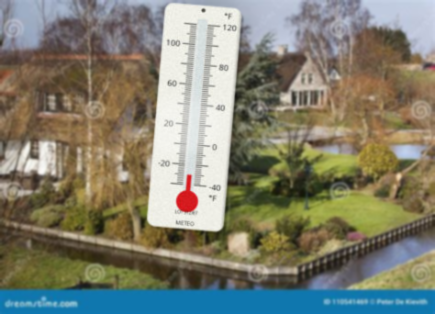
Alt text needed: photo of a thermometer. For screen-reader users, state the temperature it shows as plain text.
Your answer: -30 °F
